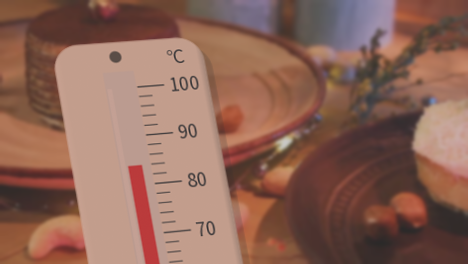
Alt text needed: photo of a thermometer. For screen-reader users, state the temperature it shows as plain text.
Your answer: 84 °C
